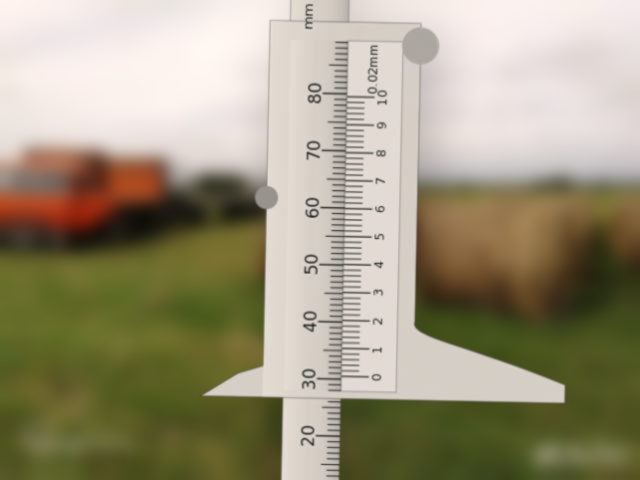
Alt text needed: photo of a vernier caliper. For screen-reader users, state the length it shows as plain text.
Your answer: 30.5 mm
